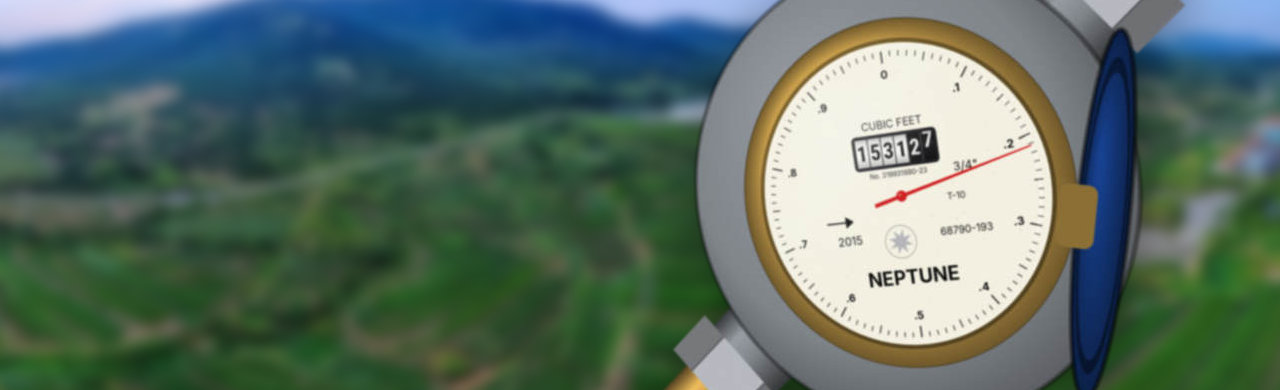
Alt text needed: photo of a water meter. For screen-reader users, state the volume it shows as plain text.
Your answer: 153127.21 ft³
